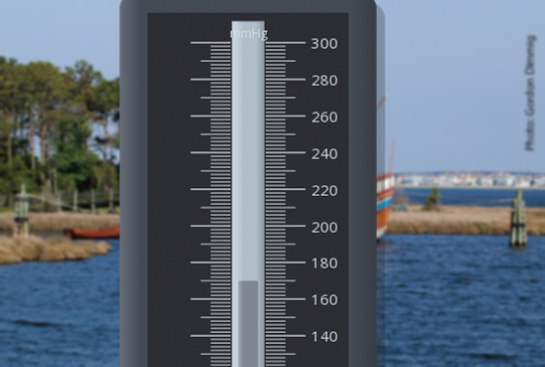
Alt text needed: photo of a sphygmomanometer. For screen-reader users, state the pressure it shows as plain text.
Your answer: 170 mmHg
